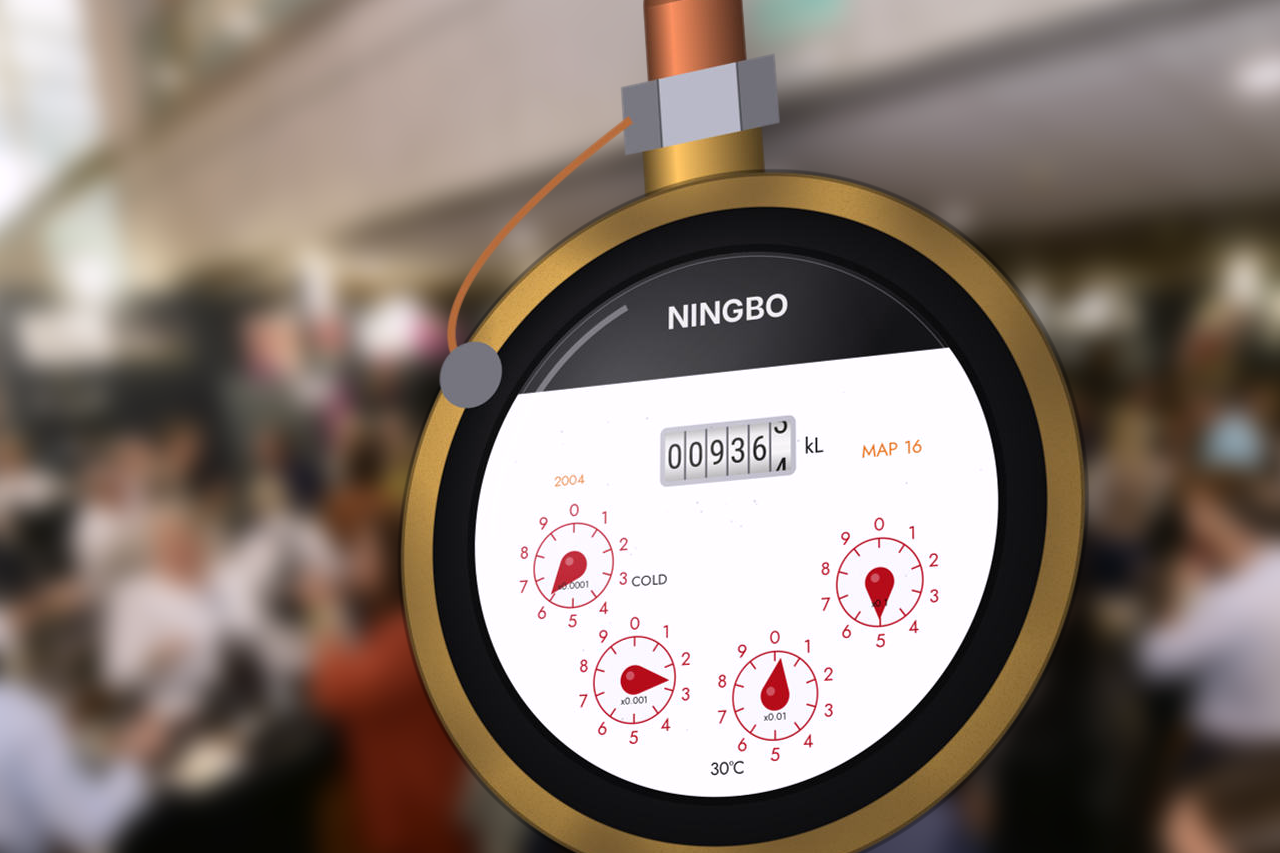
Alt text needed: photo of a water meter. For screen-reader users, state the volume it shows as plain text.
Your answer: 9363.5026 kL
